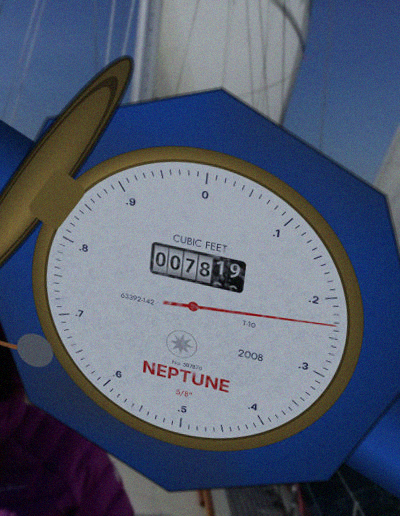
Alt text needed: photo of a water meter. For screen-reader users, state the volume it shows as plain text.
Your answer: 7819.23 ft³
